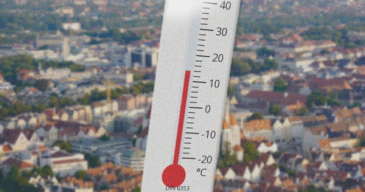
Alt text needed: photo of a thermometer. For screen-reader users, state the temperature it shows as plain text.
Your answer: 14 °C
